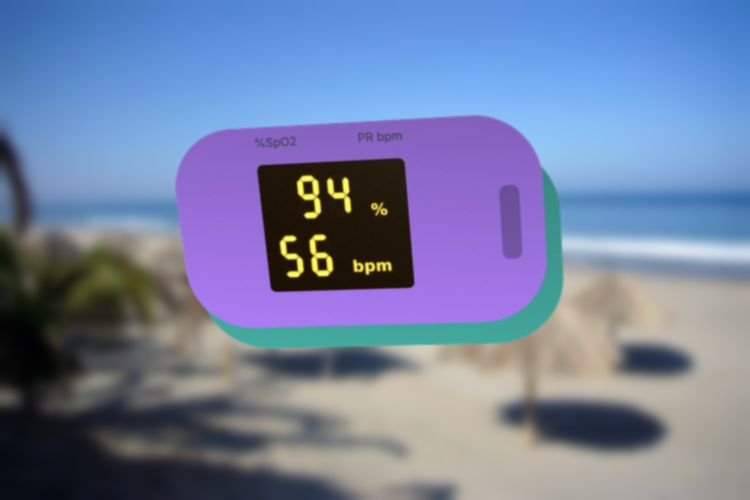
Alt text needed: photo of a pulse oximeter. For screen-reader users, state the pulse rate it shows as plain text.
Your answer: 56 bpm
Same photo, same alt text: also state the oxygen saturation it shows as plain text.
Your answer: 94 %
